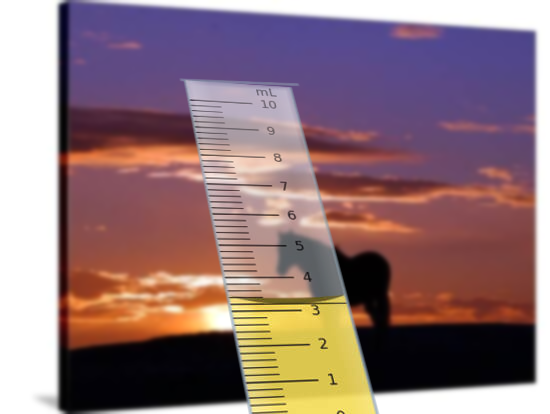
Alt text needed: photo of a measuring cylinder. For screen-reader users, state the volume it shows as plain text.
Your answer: 3.2 mL
